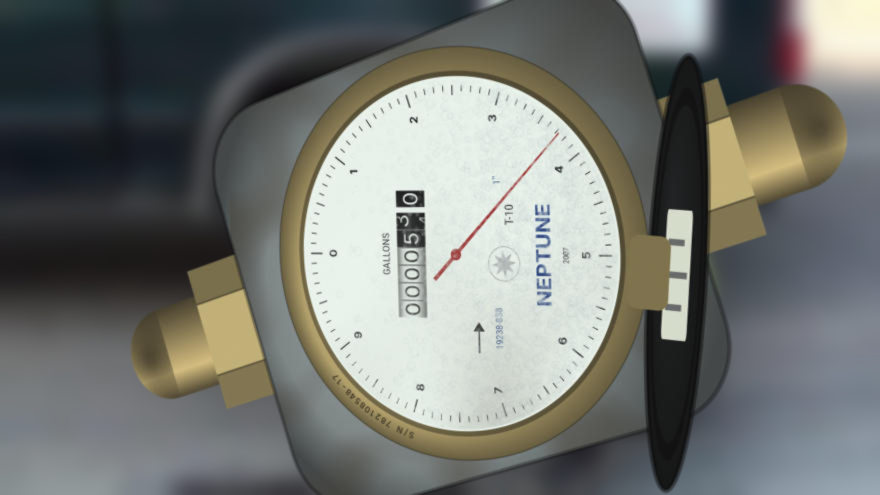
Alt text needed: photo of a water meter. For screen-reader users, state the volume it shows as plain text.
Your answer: 533.7 gal
